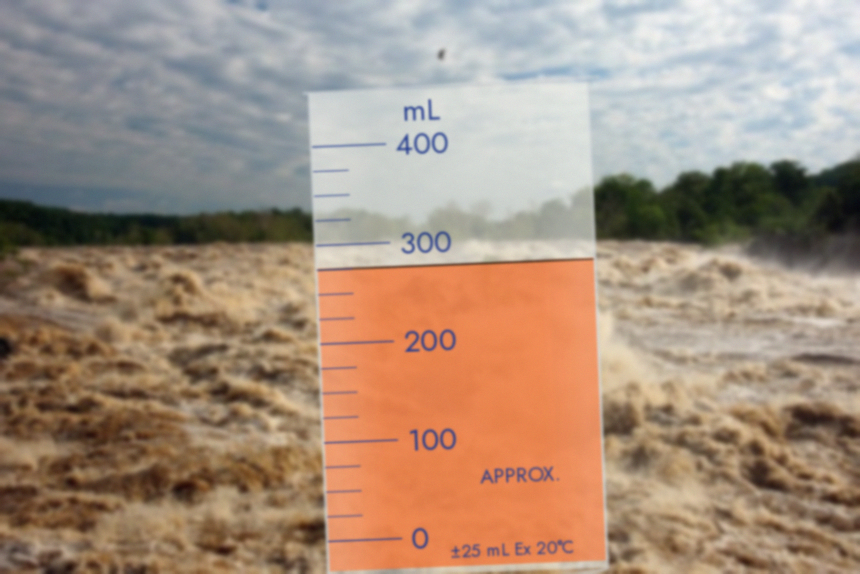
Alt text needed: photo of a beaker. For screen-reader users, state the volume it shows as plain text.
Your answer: 275 mL
